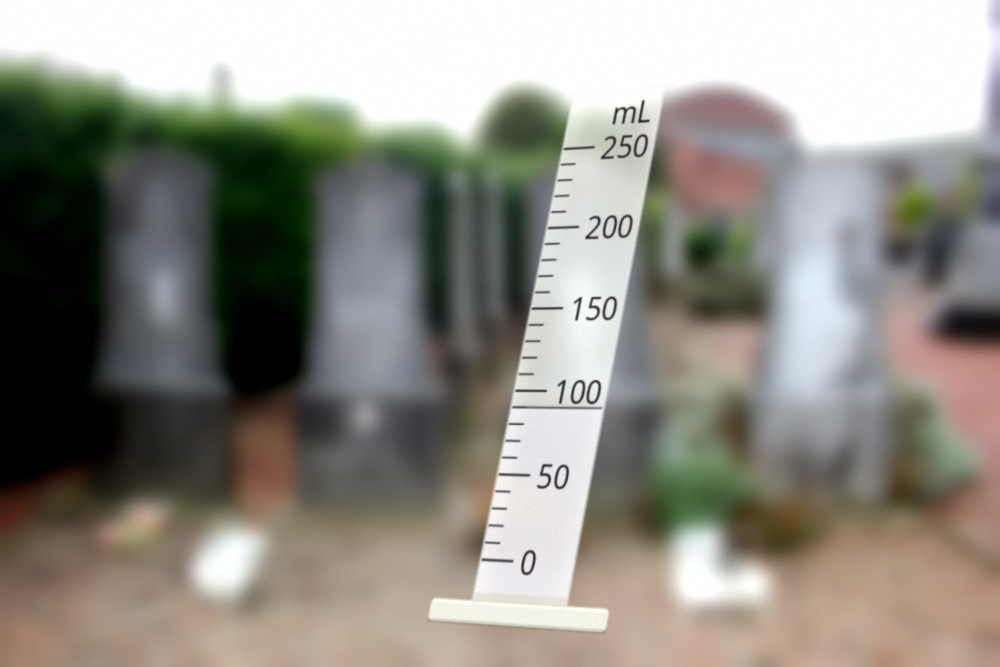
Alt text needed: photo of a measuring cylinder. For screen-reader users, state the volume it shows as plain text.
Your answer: 90 mL
